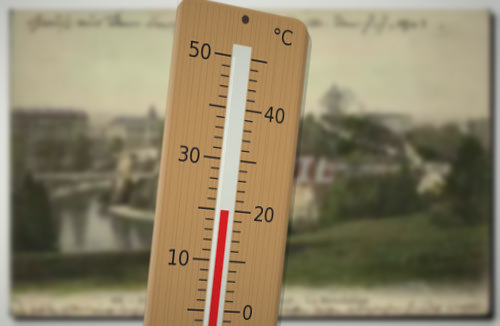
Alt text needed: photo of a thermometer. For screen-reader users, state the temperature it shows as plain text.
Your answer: 20 °C
